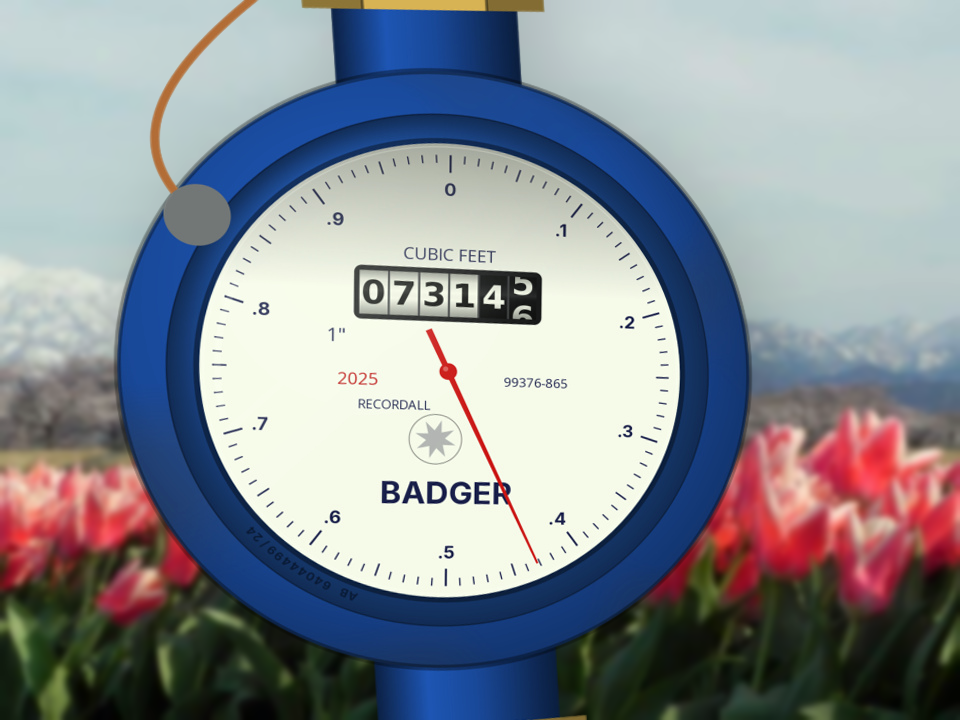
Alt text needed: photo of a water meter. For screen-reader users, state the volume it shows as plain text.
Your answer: 73145.43 ft³
